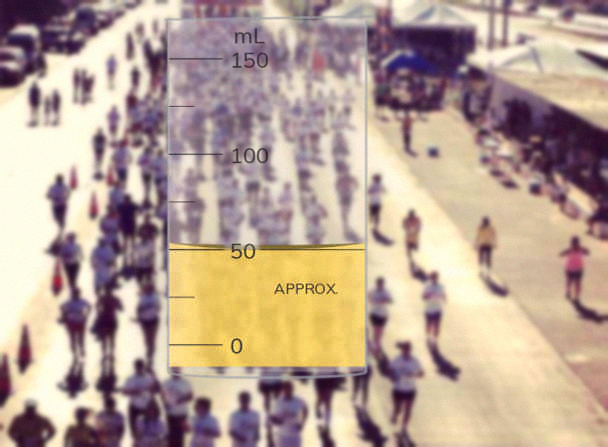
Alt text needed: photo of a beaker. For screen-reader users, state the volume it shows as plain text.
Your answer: 50 mL
